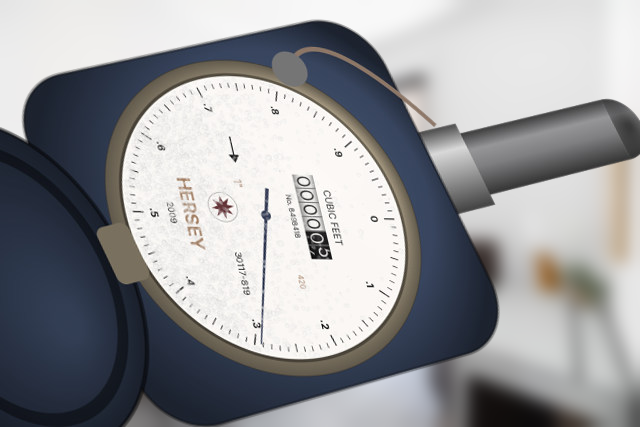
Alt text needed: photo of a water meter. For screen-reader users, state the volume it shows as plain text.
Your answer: 5.29 ft³
